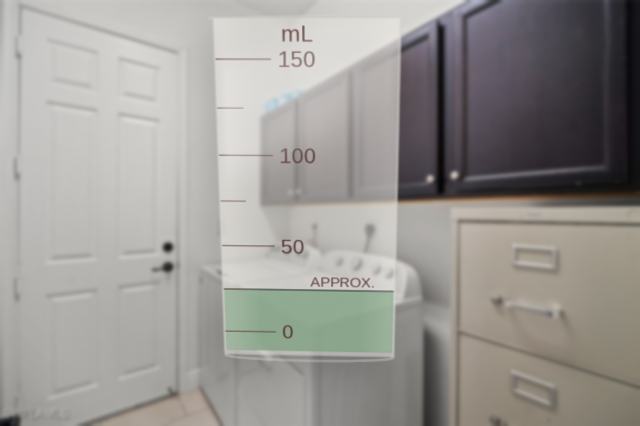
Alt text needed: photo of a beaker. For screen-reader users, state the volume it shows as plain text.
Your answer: 25 mL
